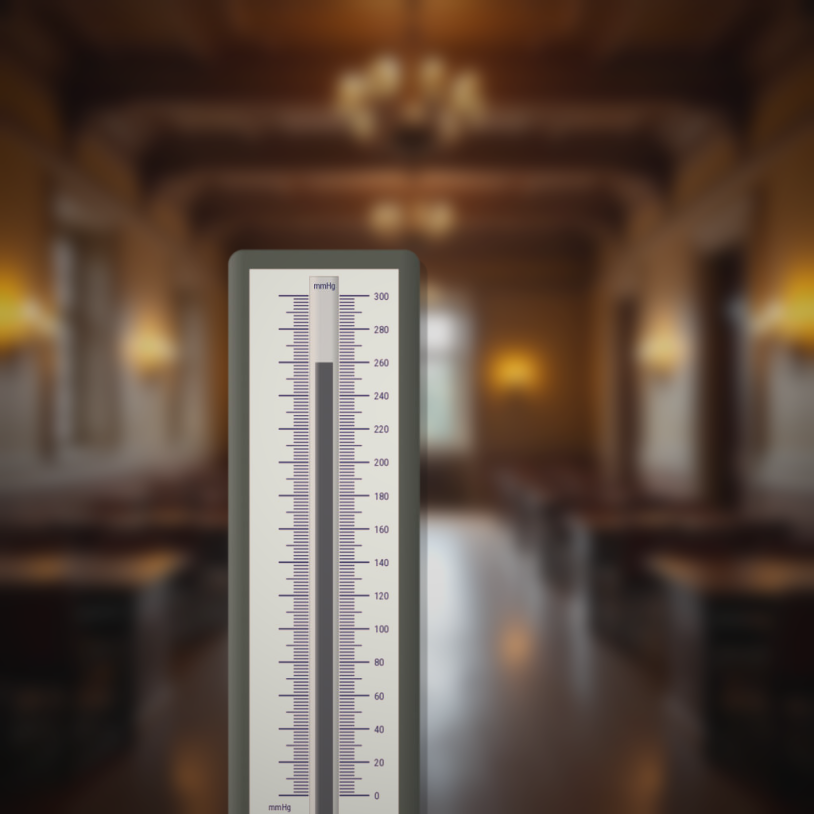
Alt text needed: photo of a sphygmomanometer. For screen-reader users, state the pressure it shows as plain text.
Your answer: 260 mmHg
